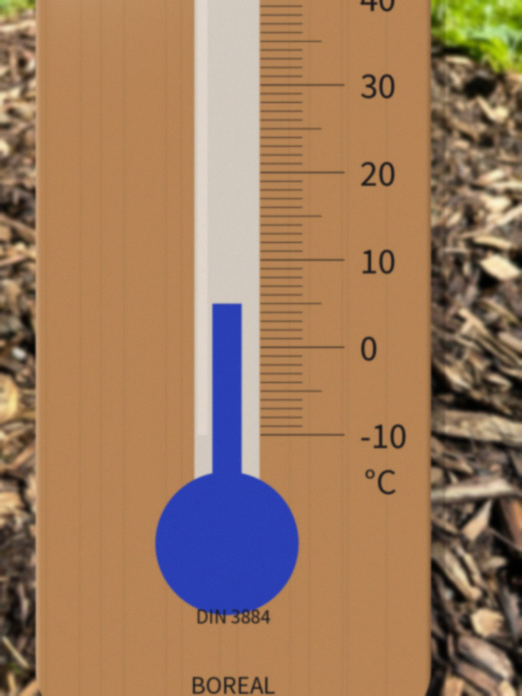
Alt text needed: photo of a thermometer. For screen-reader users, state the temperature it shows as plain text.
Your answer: 5 °C
